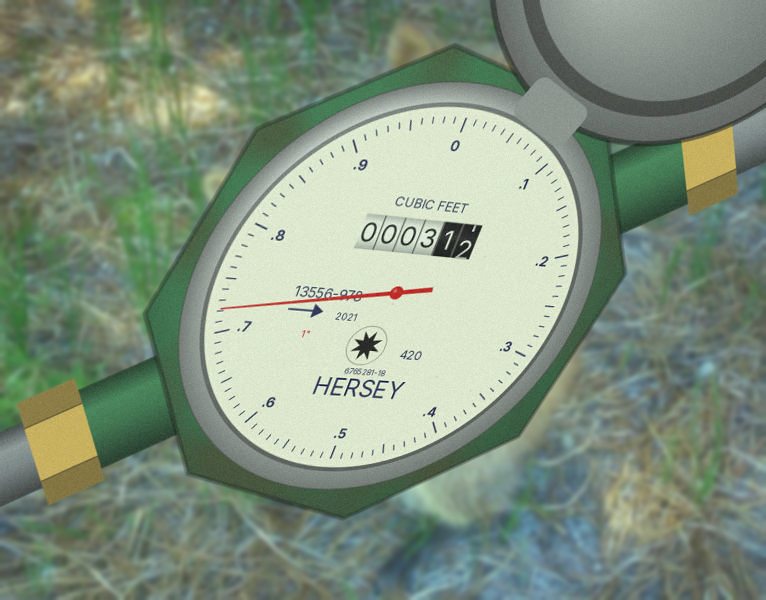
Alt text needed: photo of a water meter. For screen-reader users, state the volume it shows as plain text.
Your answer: 311.72 ft³
